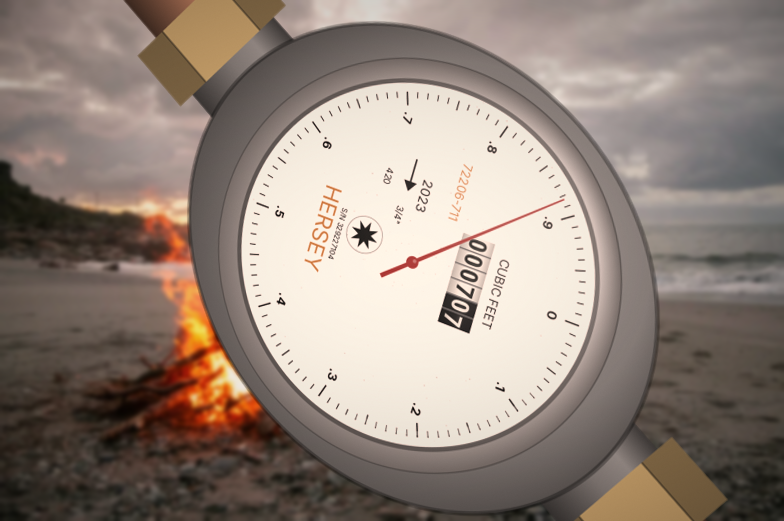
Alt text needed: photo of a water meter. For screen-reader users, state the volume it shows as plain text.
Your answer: 706.88 ft³
